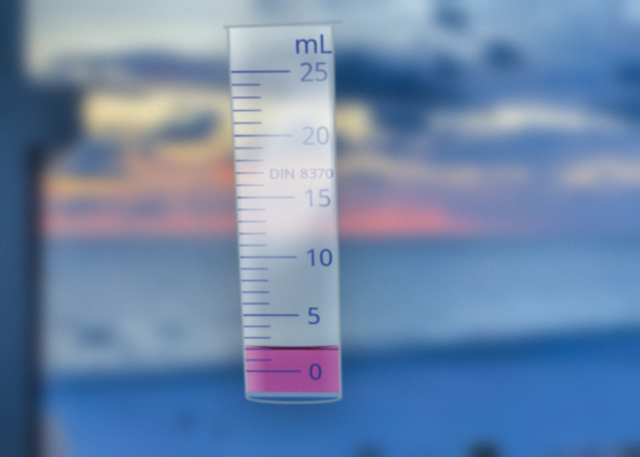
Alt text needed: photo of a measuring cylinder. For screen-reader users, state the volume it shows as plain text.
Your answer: 2 mL
